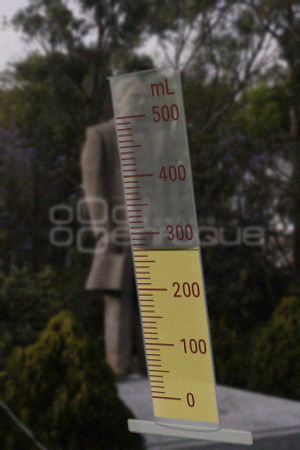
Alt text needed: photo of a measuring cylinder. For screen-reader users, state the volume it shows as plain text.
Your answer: 270 mL
